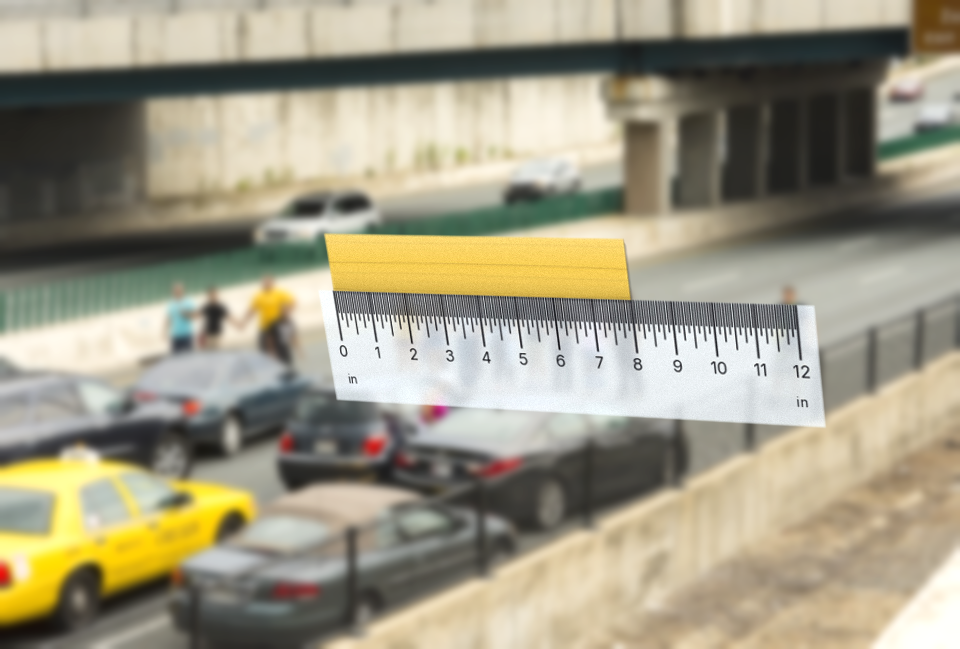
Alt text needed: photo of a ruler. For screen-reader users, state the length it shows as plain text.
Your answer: 8 in
